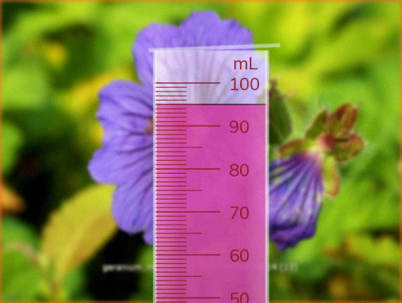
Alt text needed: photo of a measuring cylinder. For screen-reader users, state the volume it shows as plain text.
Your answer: 95 mL
